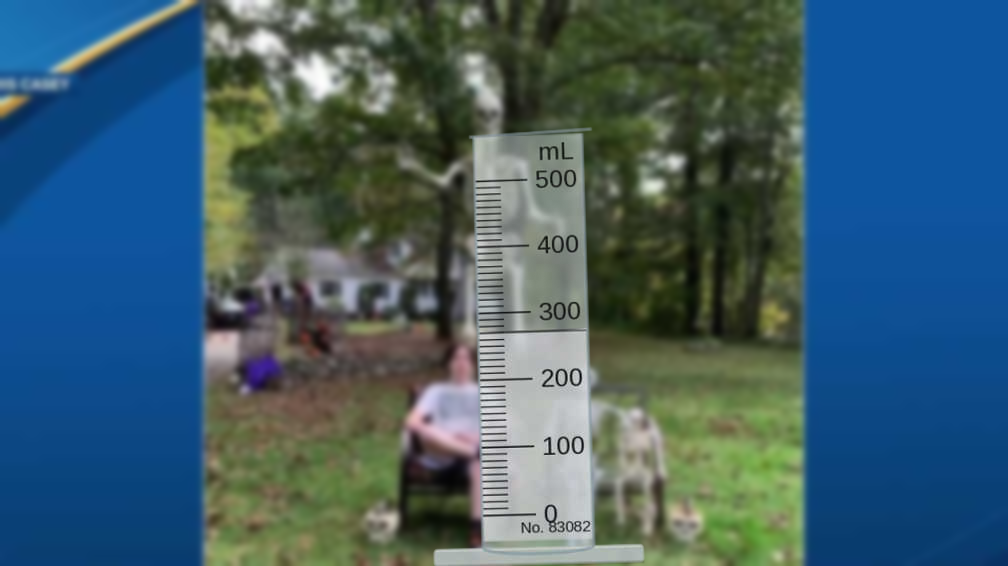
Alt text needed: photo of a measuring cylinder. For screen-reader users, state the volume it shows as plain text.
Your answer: 270 mL
